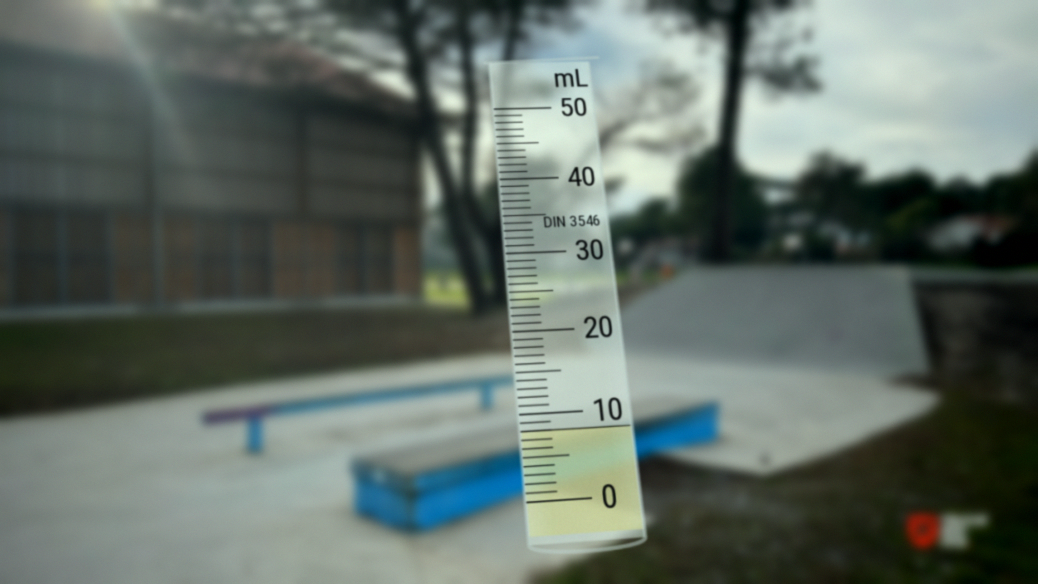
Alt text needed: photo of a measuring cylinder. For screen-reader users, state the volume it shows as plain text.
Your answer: 8 mL
